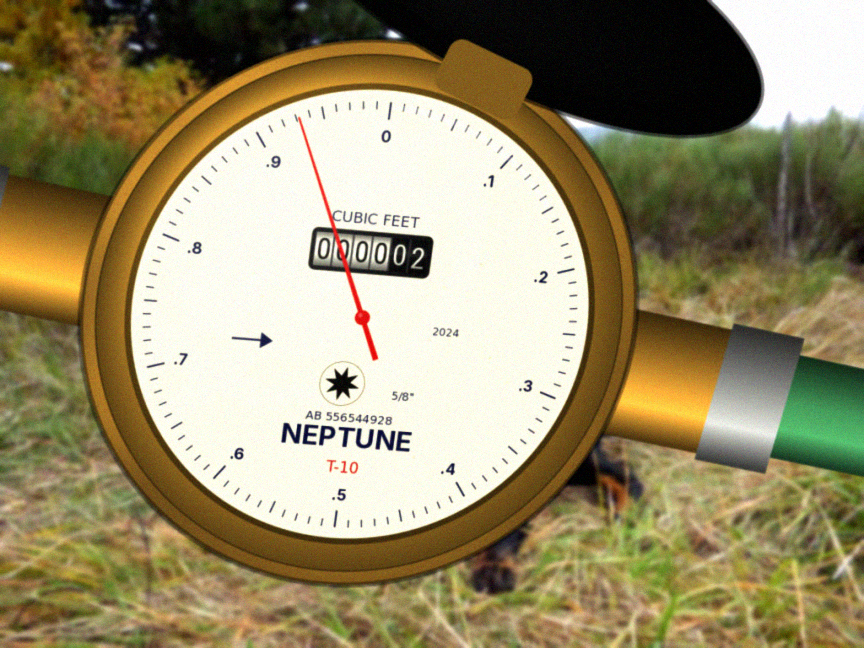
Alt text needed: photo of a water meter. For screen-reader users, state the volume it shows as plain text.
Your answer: 1.93 ft³
